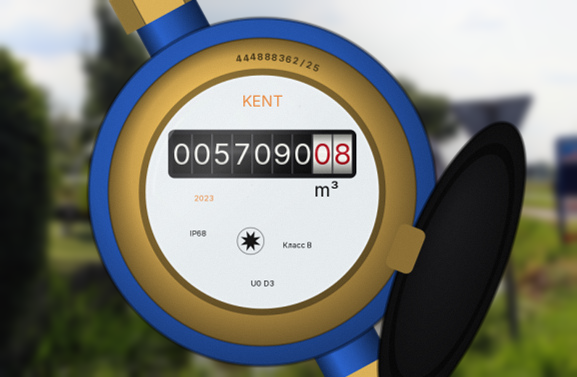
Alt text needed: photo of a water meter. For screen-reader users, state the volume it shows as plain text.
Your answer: 57090.08 m³
